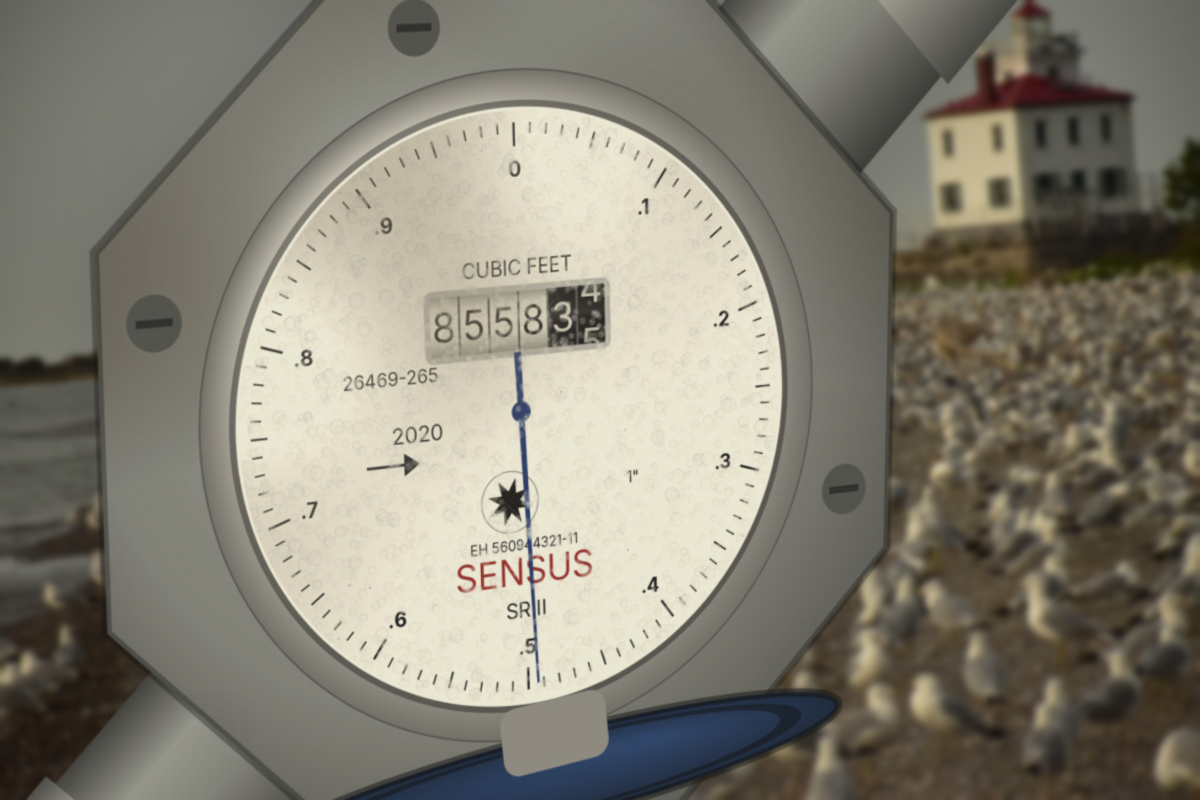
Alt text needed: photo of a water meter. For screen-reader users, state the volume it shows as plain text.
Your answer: 855834.49 ft³
